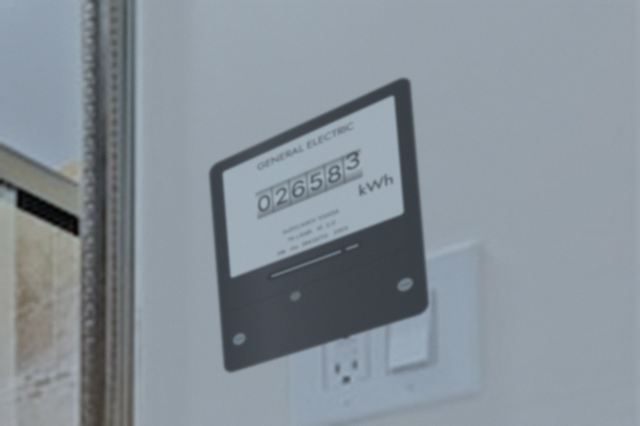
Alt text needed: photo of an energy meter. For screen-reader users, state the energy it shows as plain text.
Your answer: 26583 kWh
